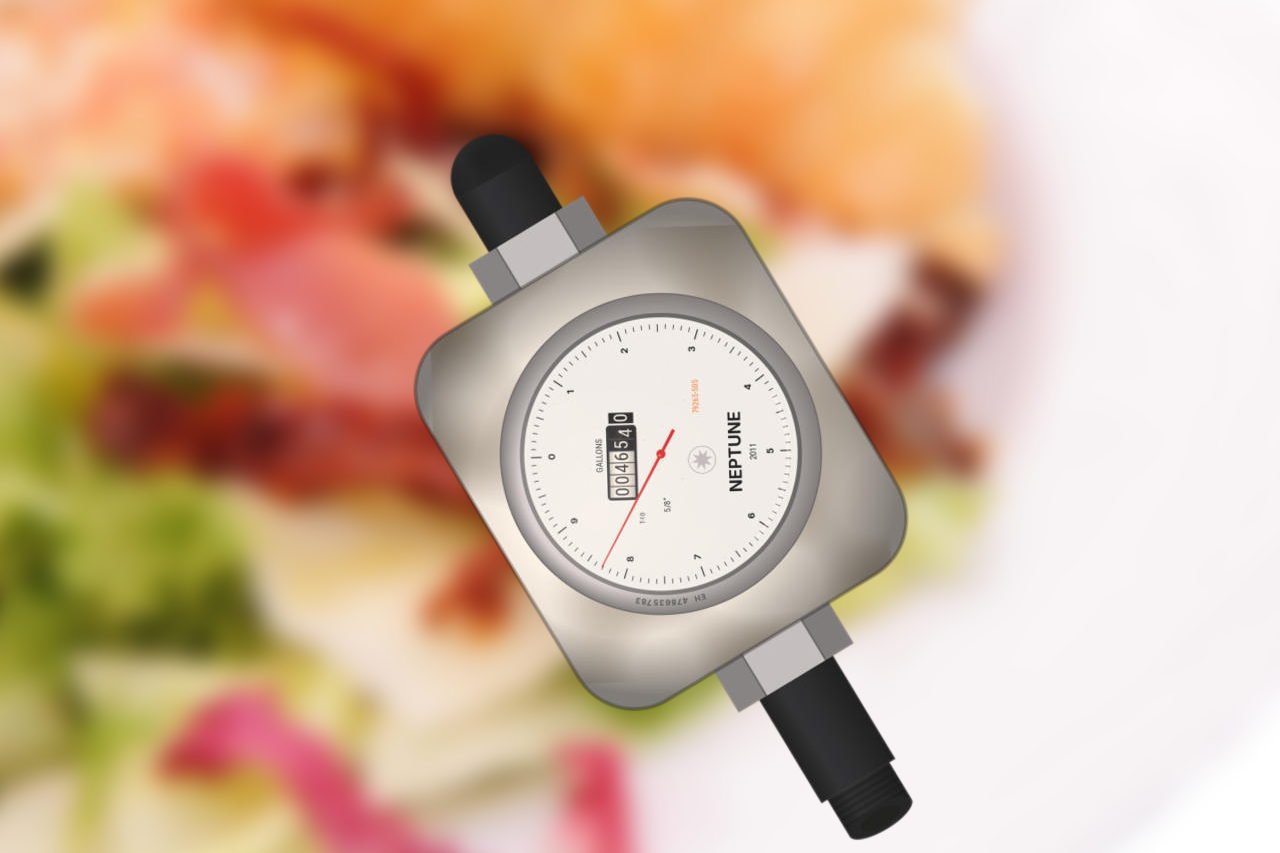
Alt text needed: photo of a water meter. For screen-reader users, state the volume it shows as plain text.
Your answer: 46538.3 gal
